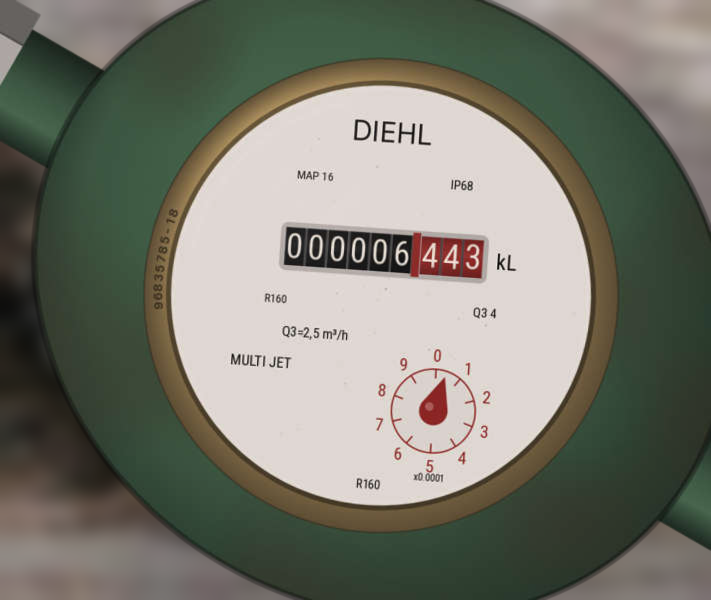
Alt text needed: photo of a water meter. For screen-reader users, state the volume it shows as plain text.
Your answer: 6.4430 kL
